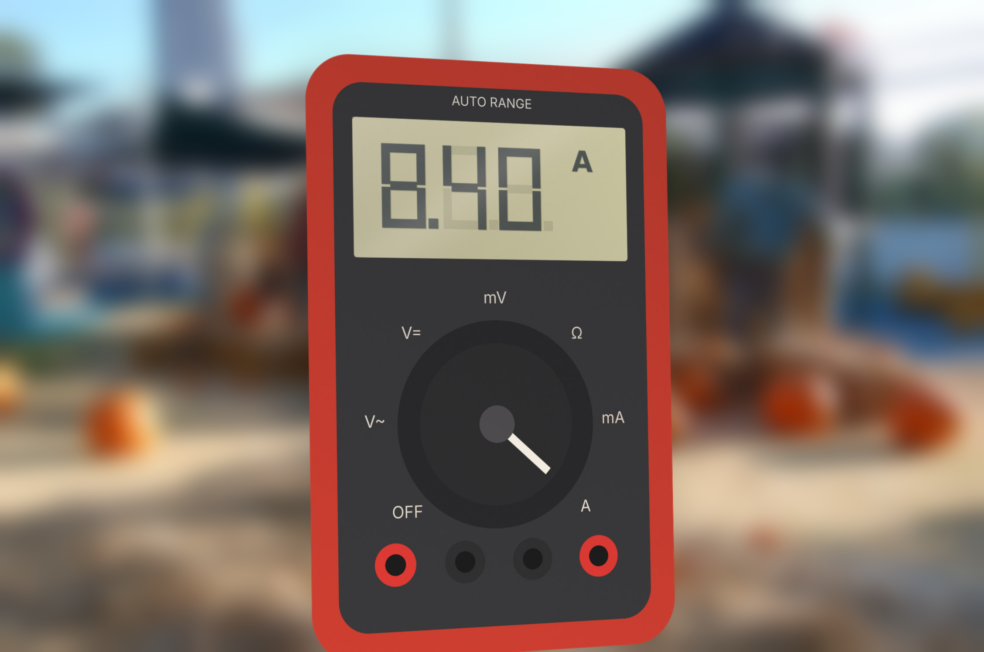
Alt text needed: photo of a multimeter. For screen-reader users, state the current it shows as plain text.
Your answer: 8.40 A
